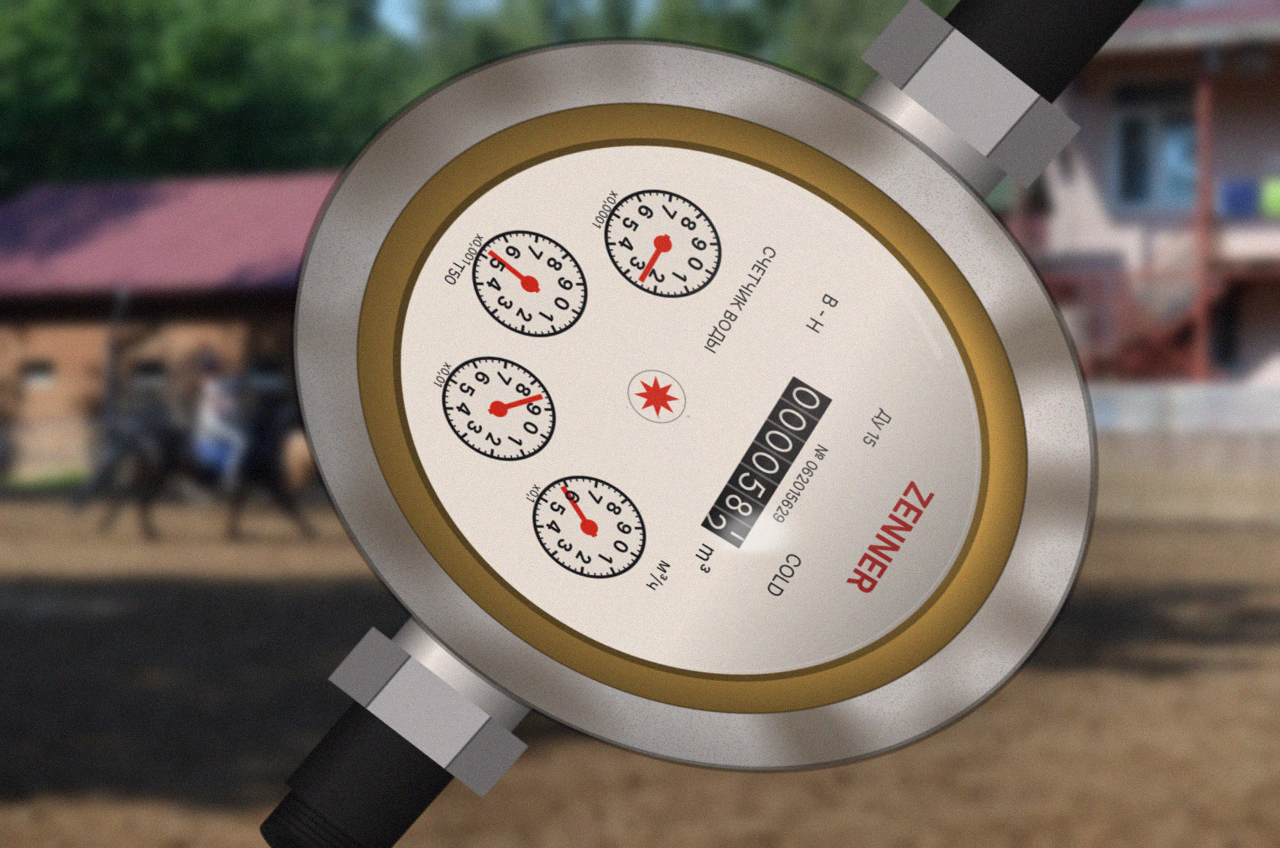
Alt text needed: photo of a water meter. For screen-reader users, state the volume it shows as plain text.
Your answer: 581.5852 m³
